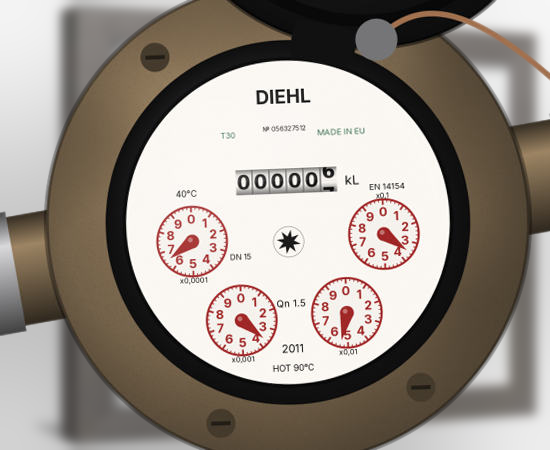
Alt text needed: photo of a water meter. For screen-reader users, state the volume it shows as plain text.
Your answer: 6.3536 kL
